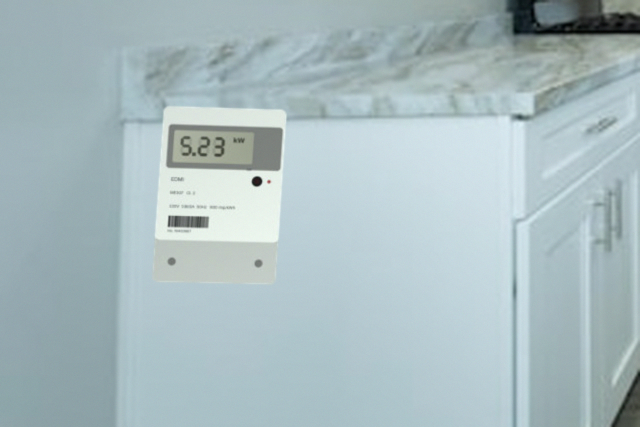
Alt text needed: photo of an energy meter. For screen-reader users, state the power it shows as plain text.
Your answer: 5.23 kW
